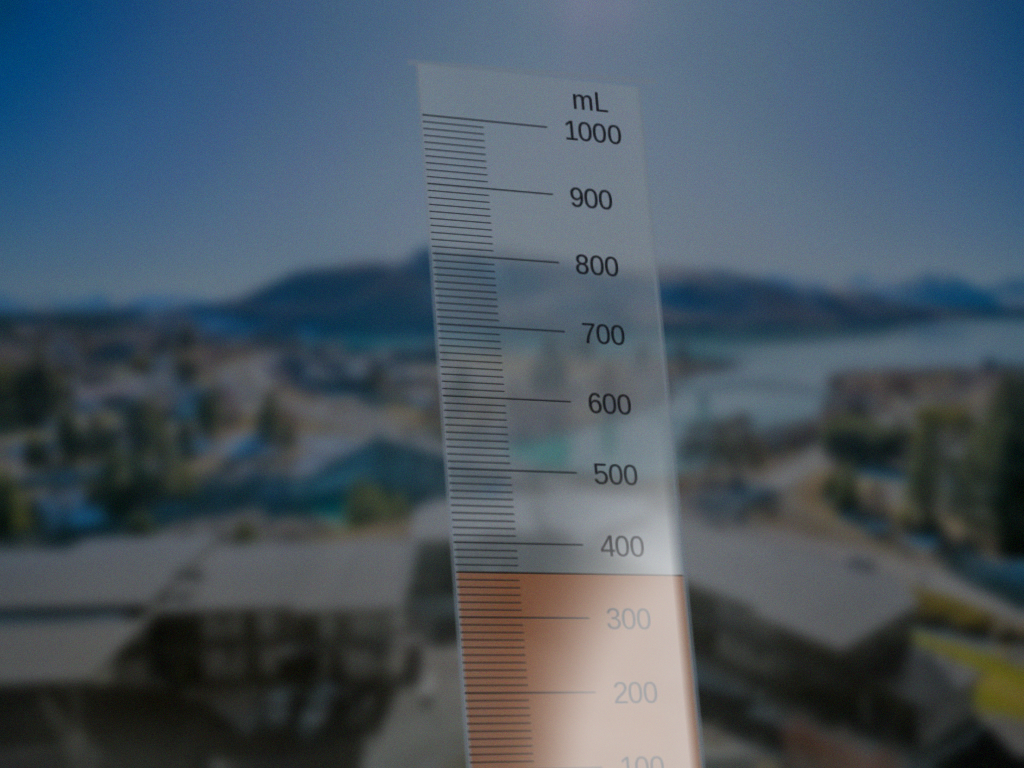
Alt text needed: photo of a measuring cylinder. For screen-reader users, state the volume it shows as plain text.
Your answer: 360 mL
